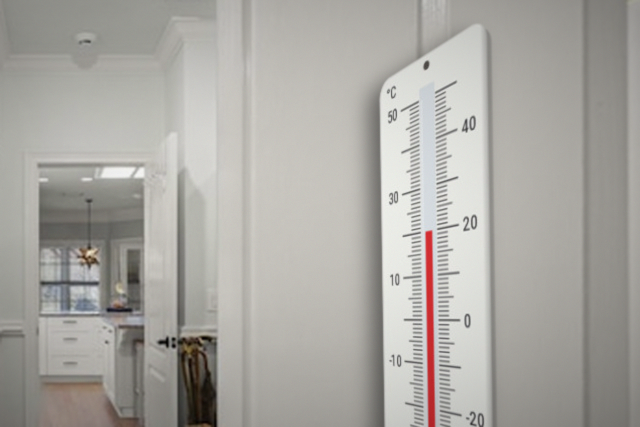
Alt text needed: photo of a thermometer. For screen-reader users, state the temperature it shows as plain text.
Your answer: 20 °C
